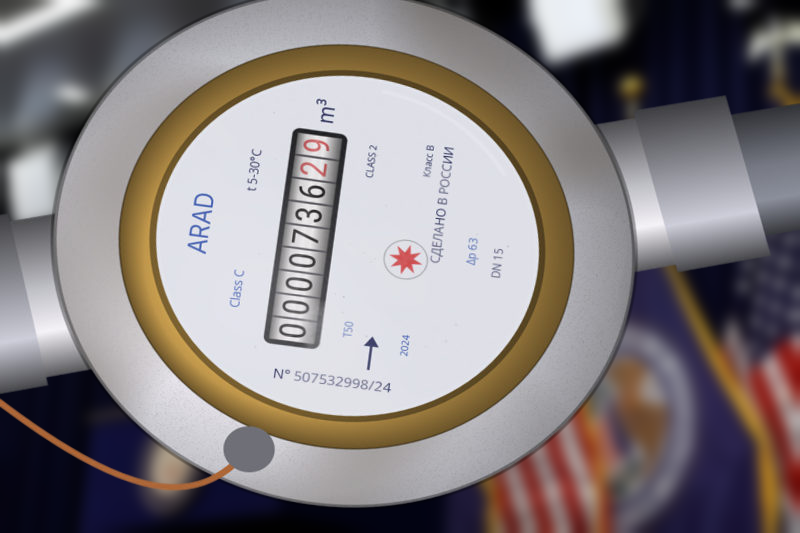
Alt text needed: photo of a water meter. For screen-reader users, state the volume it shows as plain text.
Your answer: 736.29 m³
